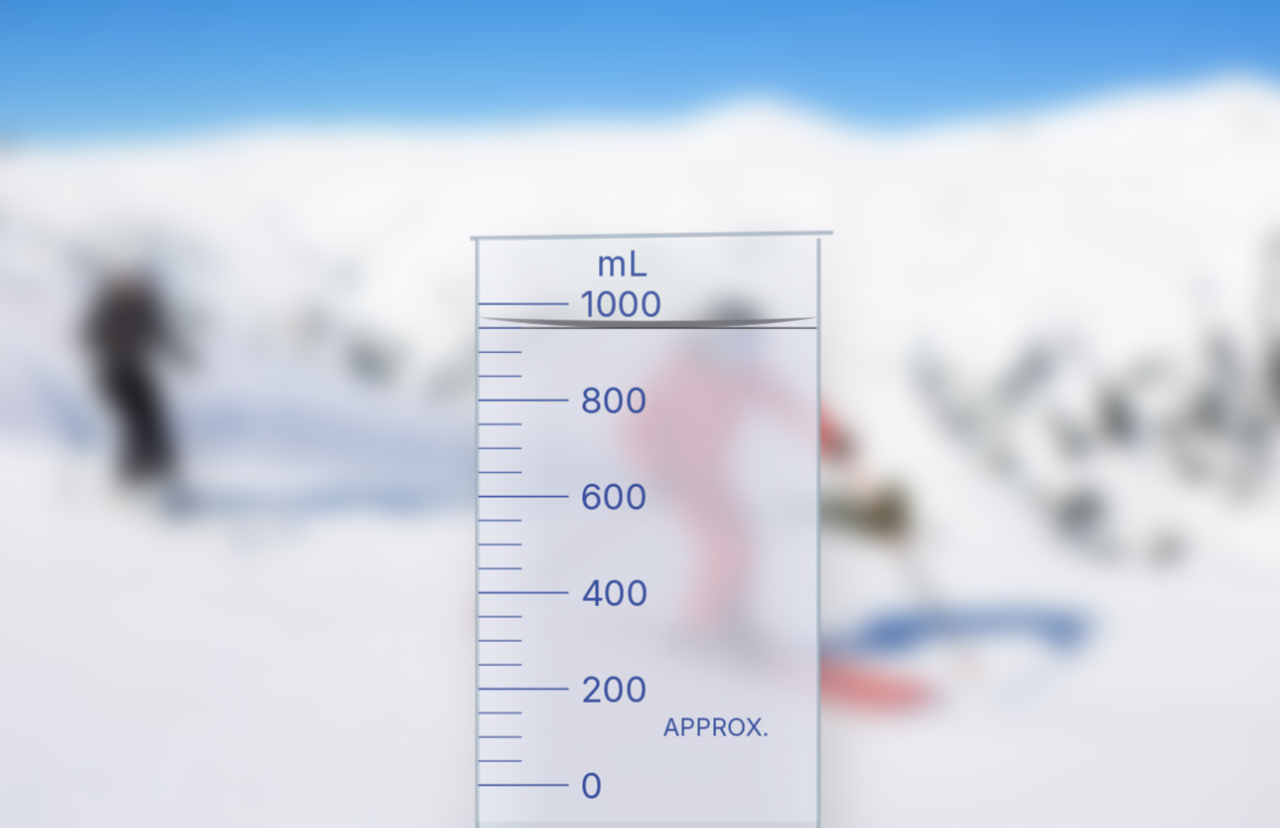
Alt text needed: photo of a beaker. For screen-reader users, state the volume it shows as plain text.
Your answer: 950 mL
